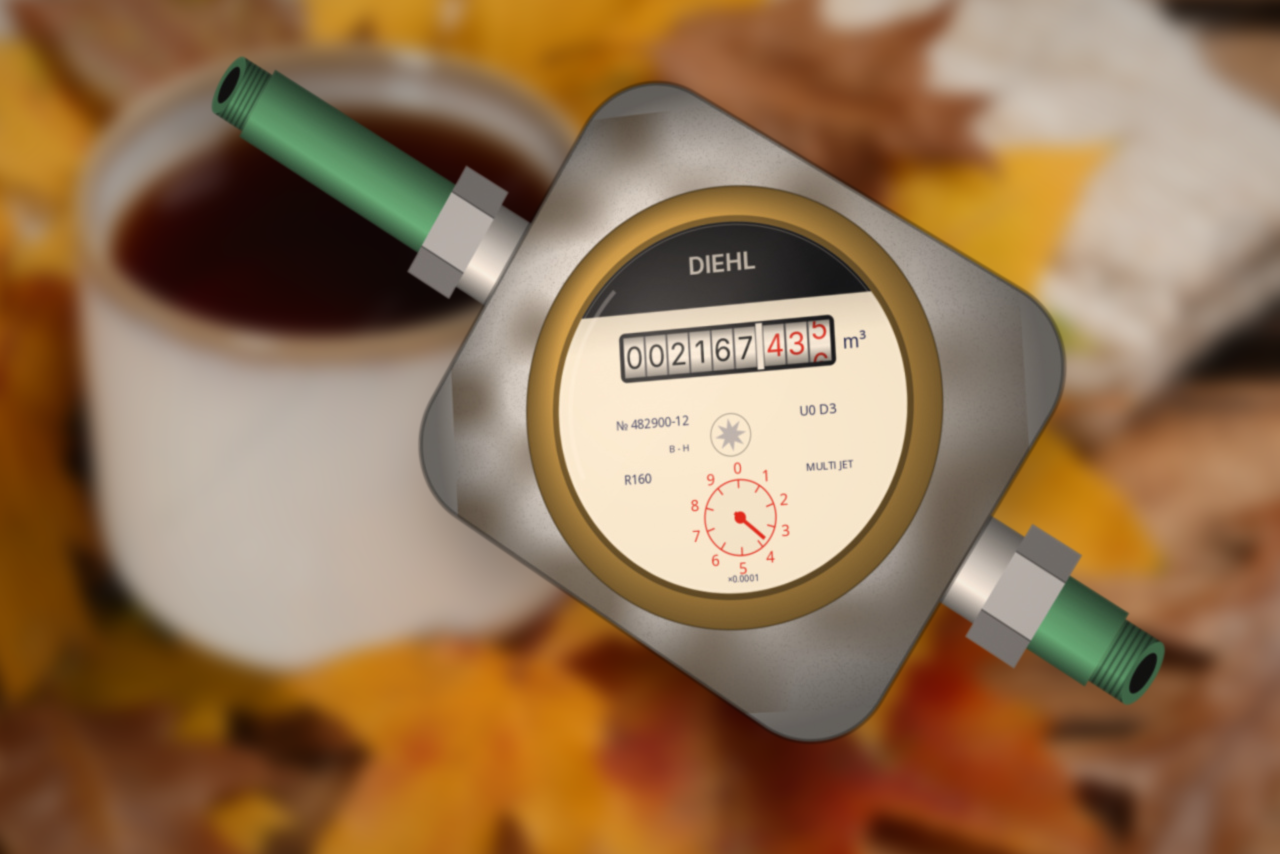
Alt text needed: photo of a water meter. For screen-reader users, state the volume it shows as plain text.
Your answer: 2167.4353 m³
